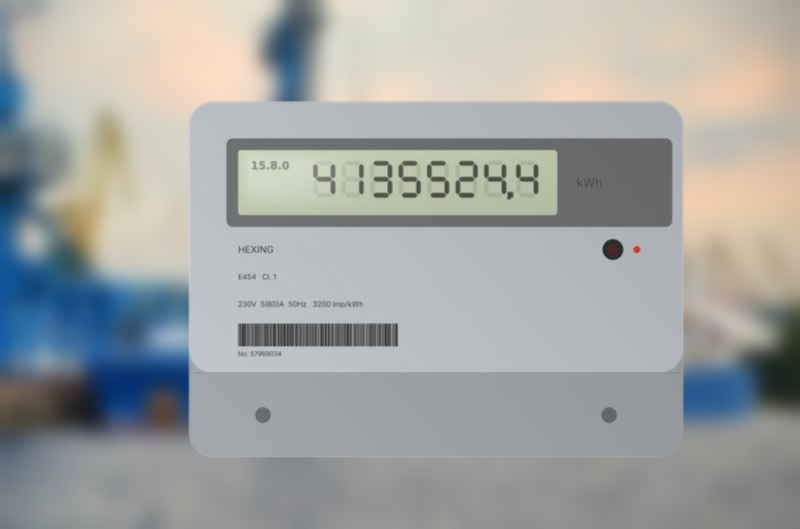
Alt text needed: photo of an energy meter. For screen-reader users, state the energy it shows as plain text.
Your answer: 4135524.4 kWh
